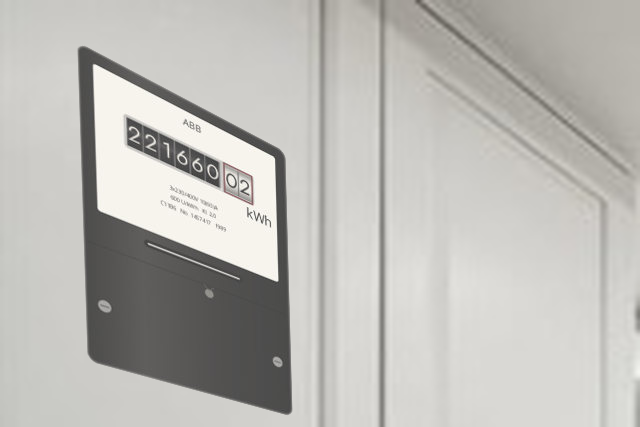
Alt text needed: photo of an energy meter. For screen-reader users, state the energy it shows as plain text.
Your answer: 221660.02 kWh
